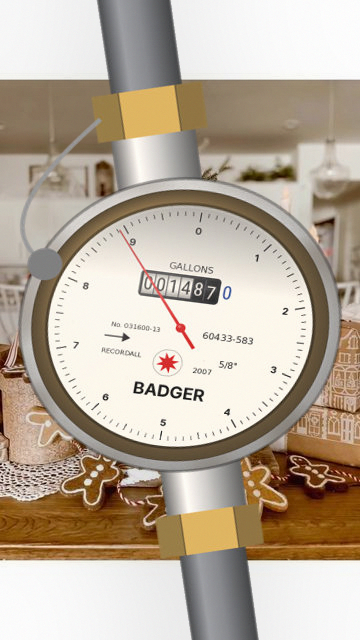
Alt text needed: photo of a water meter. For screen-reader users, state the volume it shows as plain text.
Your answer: 14868.9 gal
